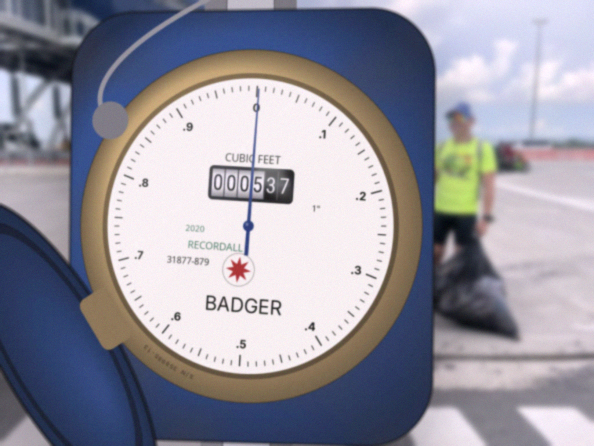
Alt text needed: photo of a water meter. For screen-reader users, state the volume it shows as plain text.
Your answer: 537.00 ft³
